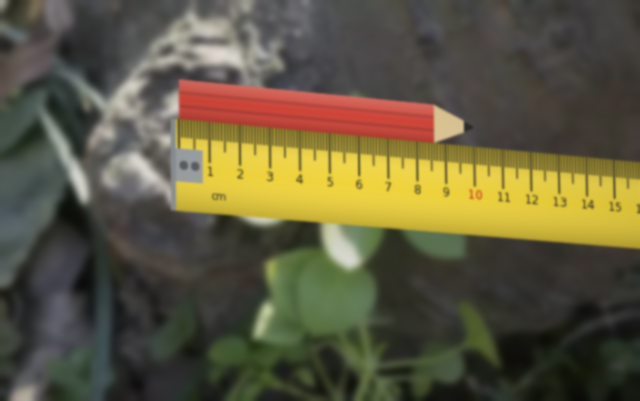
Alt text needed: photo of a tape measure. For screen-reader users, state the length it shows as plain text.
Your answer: 10 cm
